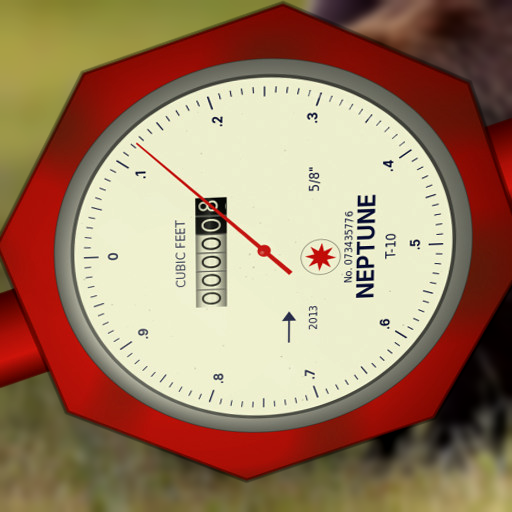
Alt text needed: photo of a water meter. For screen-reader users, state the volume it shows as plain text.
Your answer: 8.12 ft³
